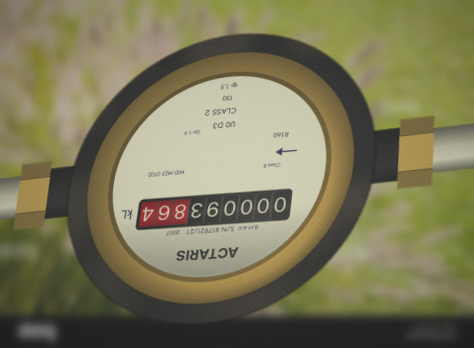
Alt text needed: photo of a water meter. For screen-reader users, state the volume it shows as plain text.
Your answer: 93.864 kL
